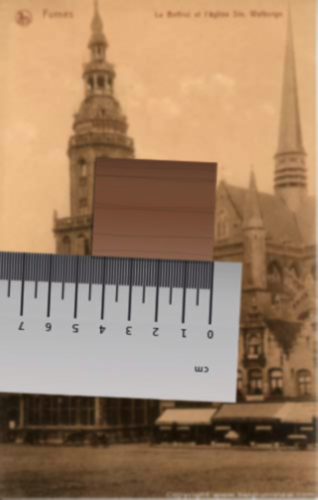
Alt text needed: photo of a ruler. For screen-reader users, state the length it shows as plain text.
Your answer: 4.5 cm
